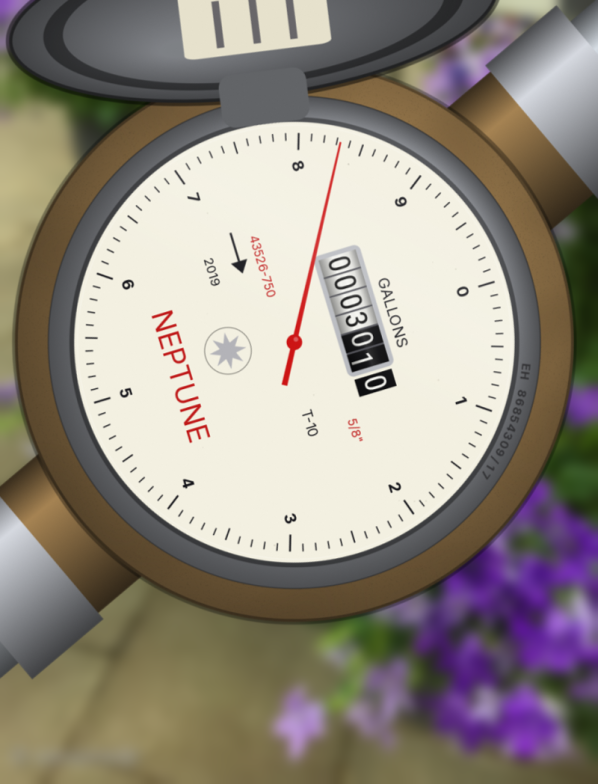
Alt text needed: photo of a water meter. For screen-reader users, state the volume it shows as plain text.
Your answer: 3008.3 gal
